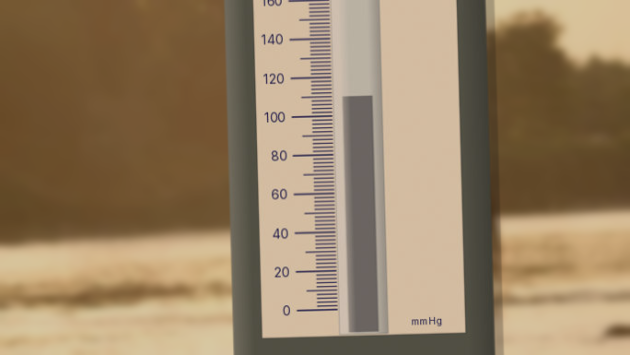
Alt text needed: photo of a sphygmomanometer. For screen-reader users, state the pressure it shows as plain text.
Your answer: 110 mmHg
